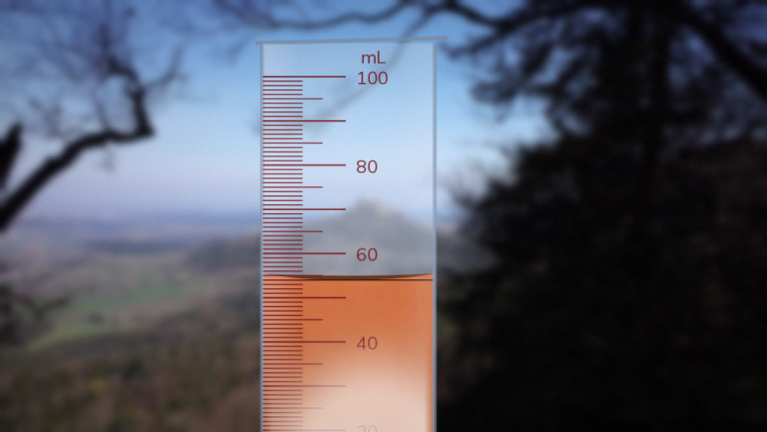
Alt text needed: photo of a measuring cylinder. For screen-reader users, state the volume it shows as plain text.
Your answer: 54 mL
